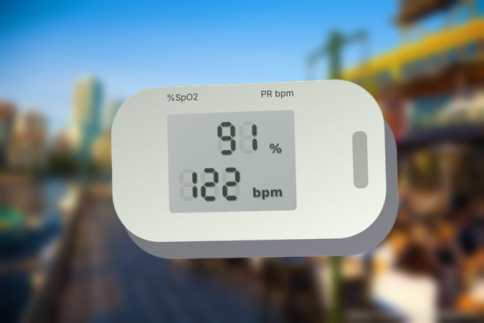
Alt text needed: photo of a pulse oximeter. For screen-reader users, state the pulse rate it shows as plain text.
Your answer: 122 bpm
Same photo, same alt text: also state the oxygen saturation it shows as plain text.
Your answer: 91 %
